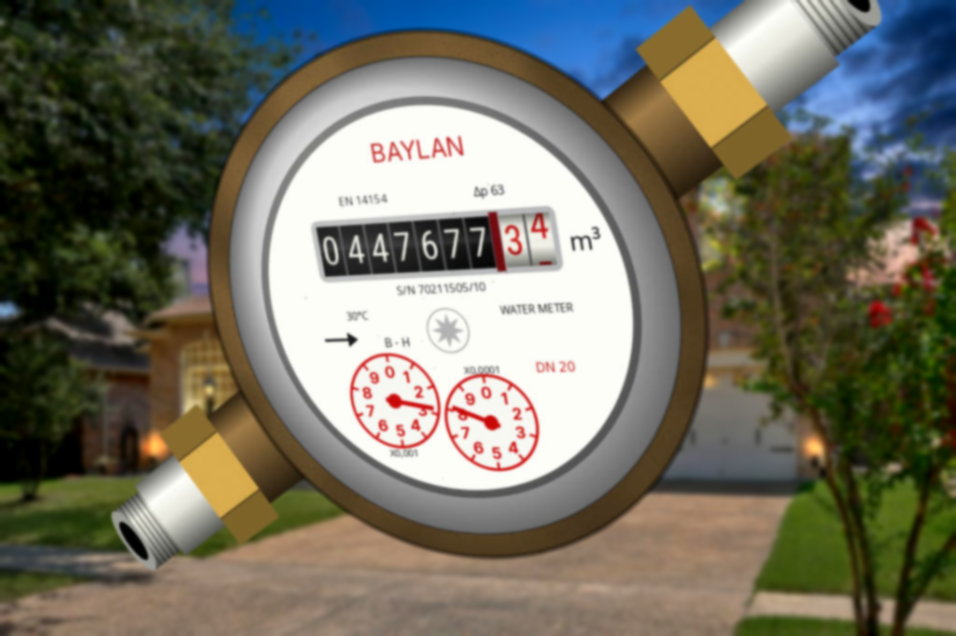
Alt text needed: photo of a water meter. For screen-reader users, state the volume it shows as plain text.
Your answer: 447677.3428 m³
